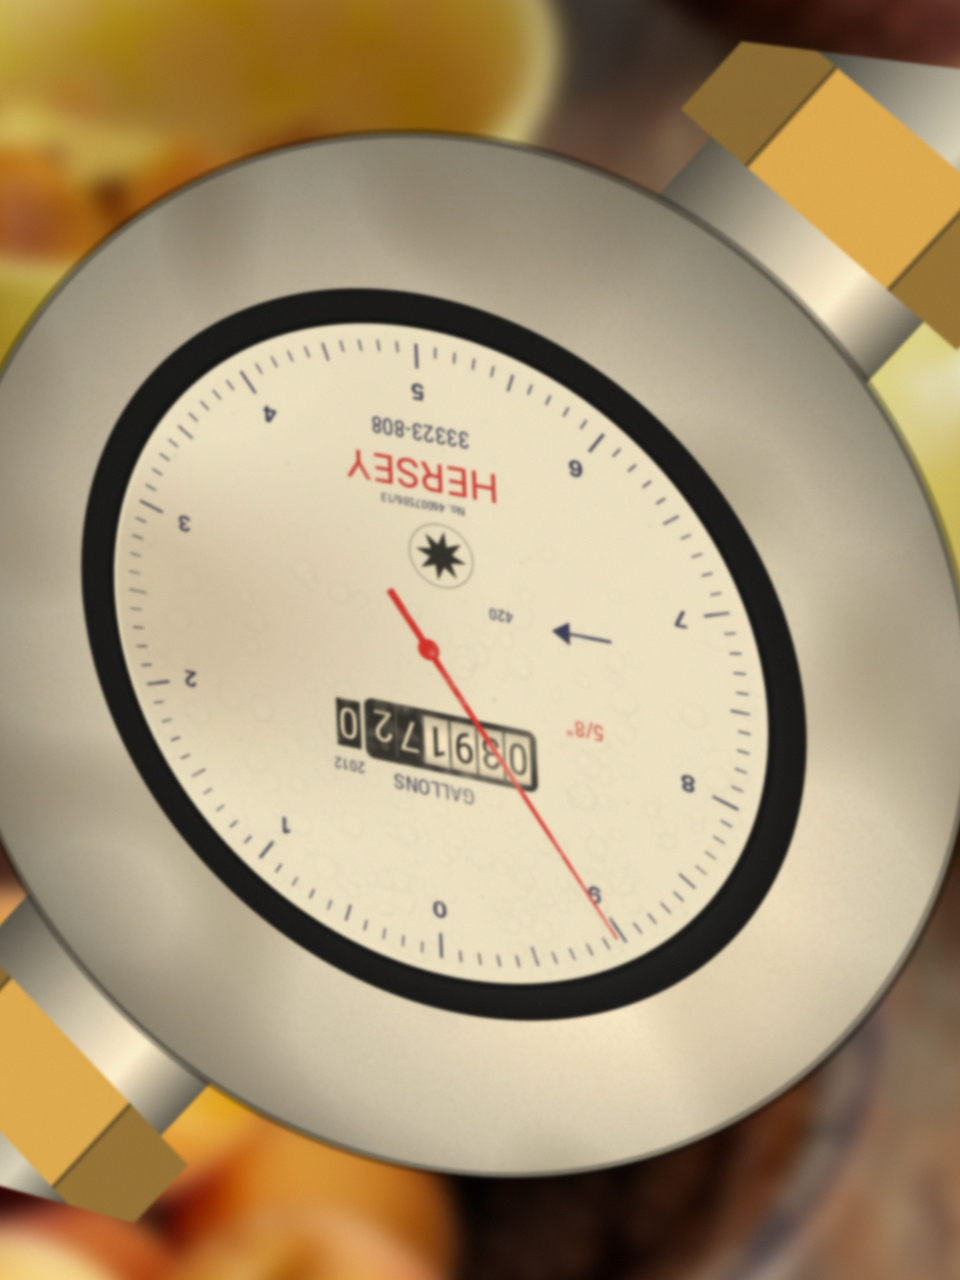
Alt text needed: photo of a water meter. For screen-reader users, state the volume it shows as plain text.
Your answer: 391719.0 gal
